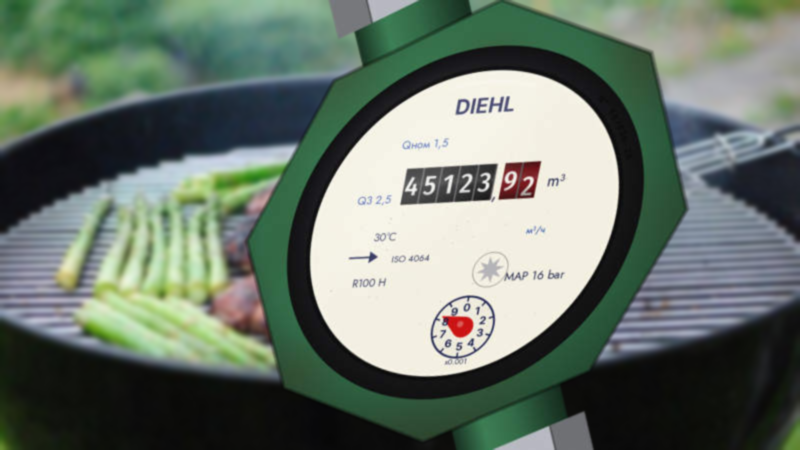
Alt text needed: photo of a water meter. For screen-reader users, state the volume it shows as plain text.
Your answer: 45123.918 m³
